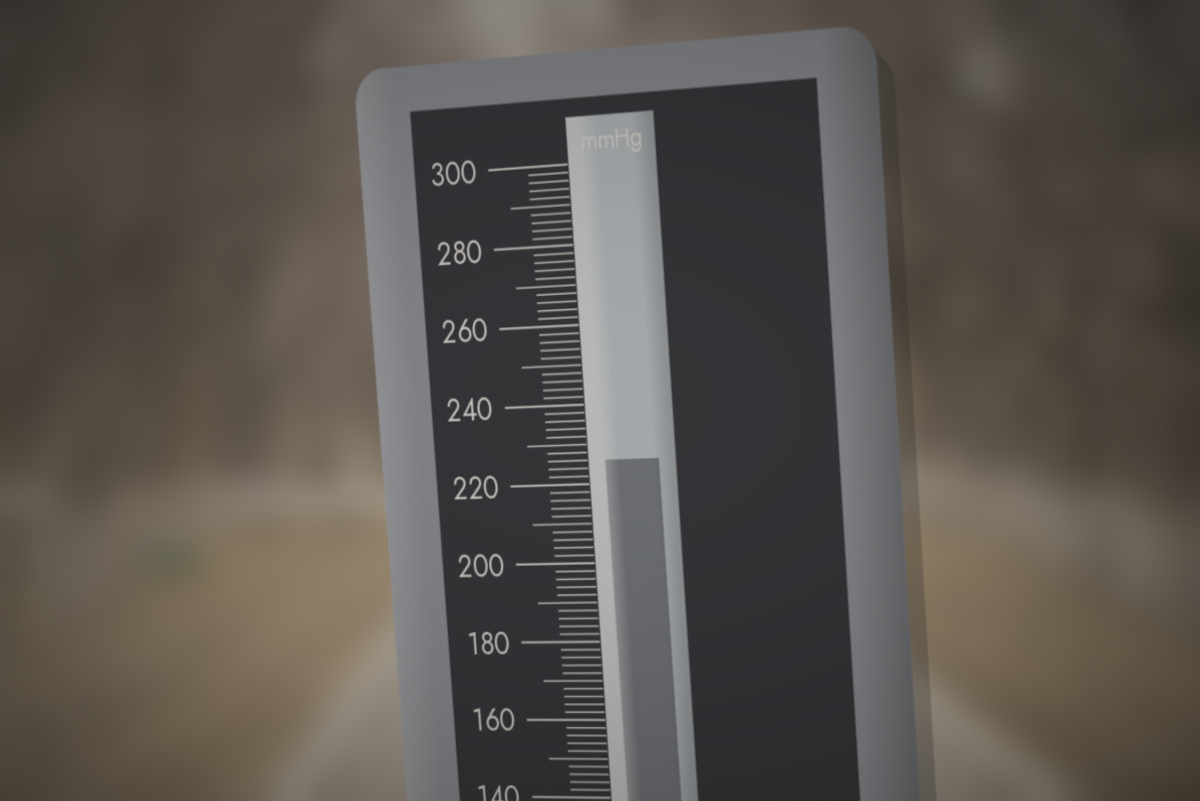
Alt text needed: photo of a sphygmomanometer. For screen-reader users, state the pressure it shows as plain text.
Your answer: 226 mmHg
